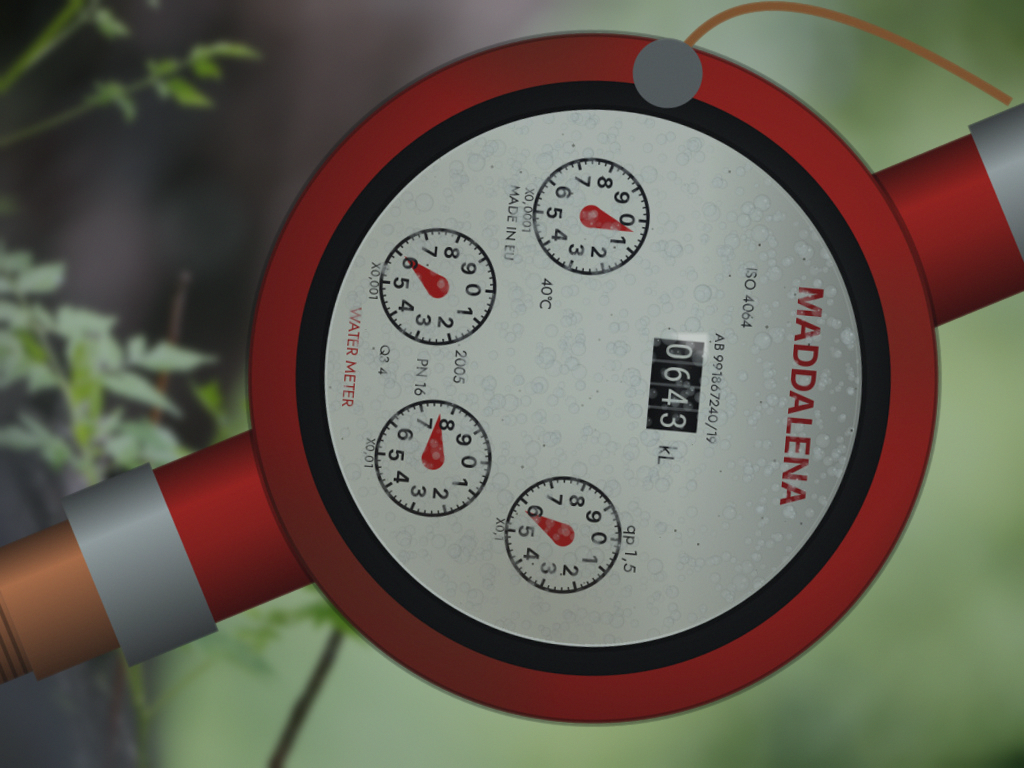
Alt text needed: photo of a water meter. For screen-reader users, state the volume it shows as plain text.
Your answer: 643.5760 kL
